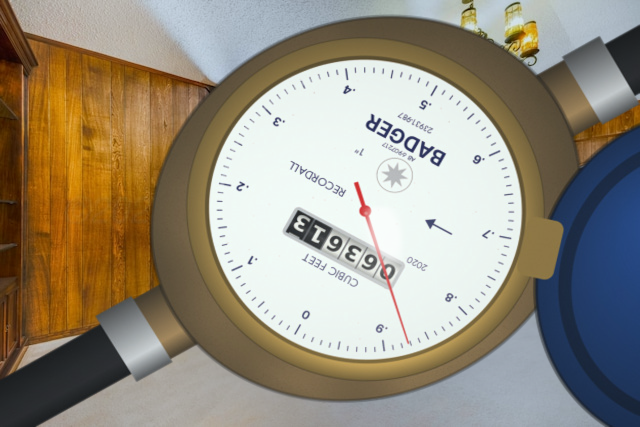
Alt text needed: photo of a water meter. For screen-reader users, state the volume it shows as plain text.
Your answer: 63612.87 ft³
